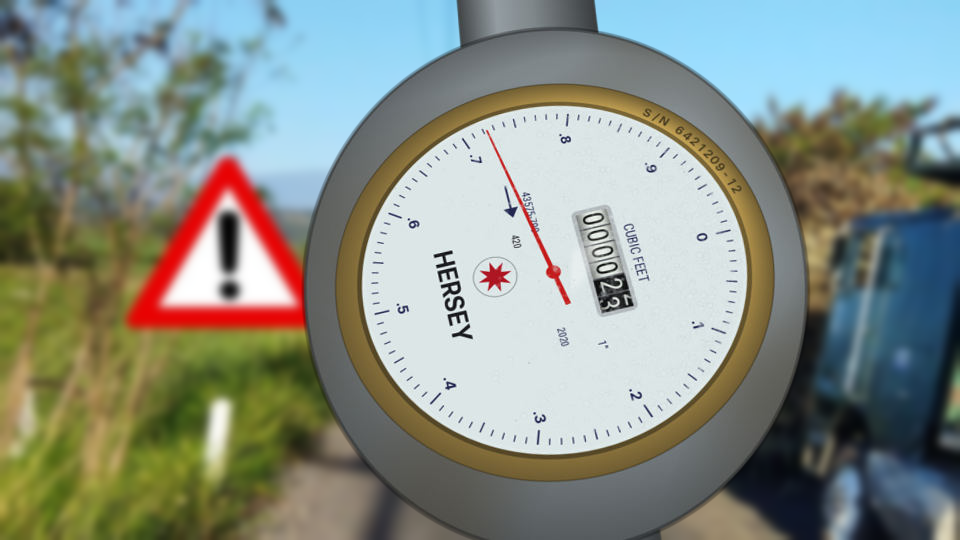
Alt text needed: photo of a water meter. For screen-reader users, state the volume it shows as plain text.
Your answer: 22.72 ft³
